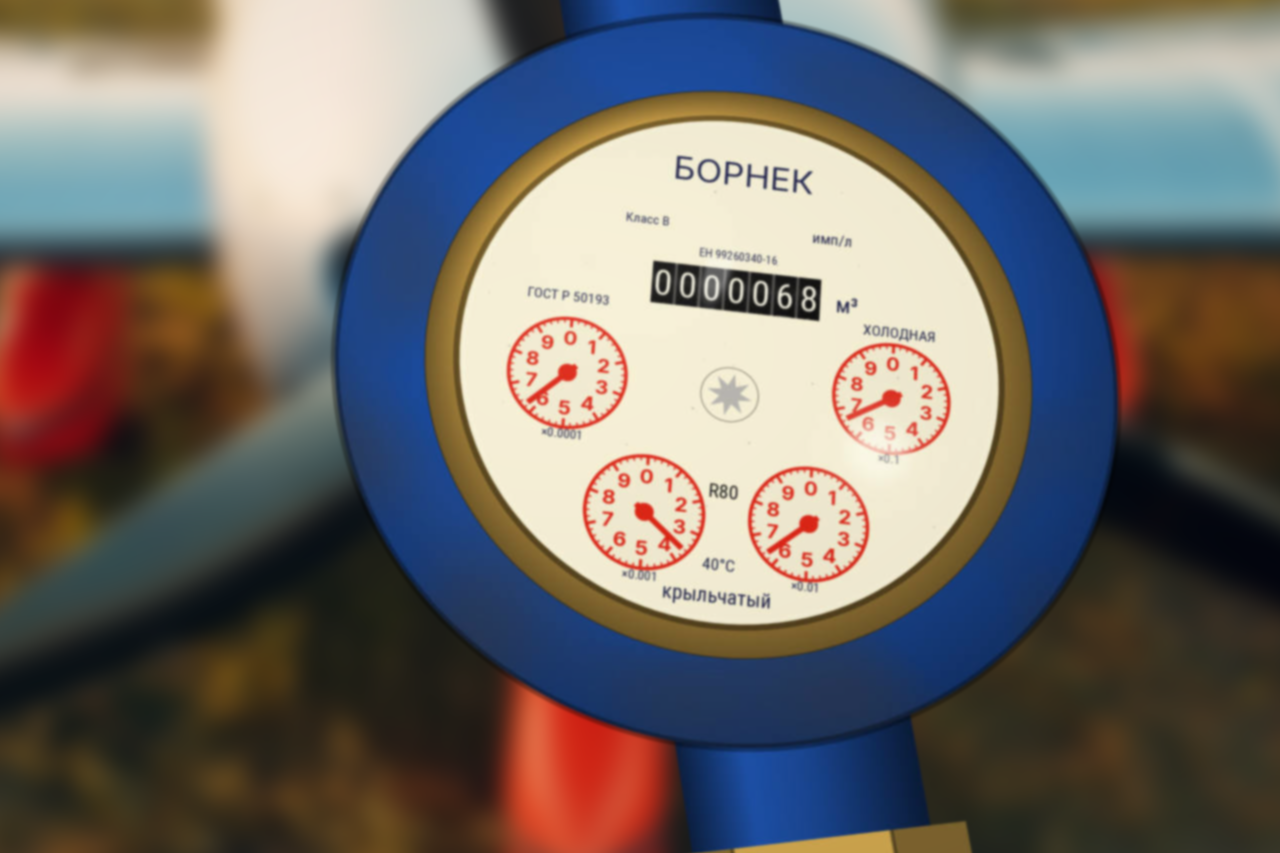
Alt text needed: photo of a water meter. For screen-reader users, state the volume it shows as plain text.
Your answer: 68.6636 m³
